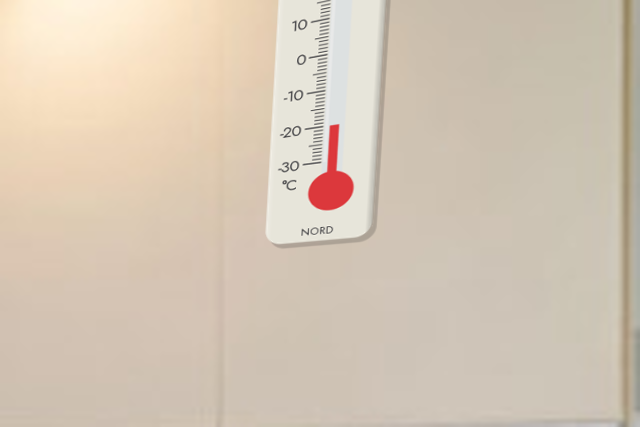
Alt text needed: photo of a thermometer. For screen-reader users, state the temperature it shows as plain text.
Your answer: -20 °C
